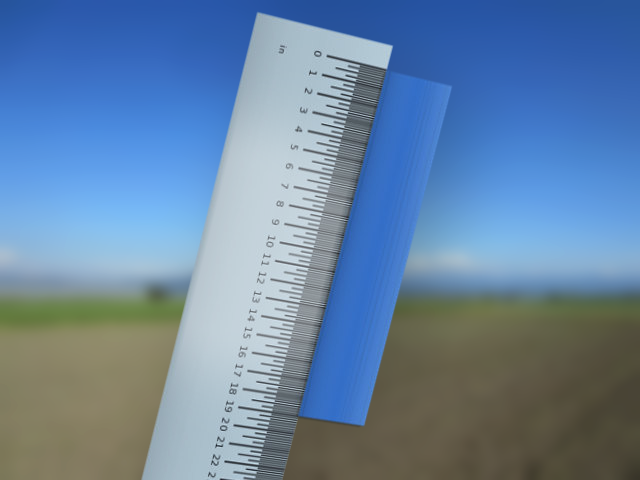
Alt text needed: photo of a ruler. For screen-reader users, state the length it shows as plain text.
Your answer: 19 in
